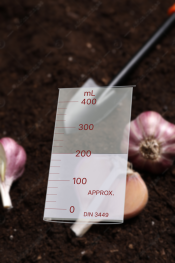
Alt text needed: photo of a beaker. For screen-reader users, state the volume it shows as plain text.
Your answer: 200 mL
